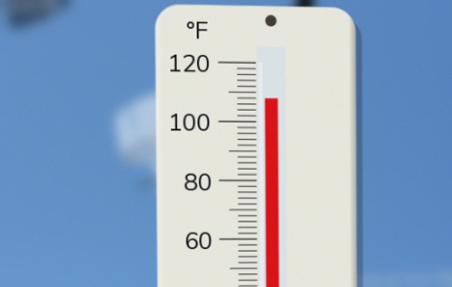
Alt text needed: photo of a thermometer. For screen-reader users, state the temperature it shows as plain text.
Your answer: 108 °F
